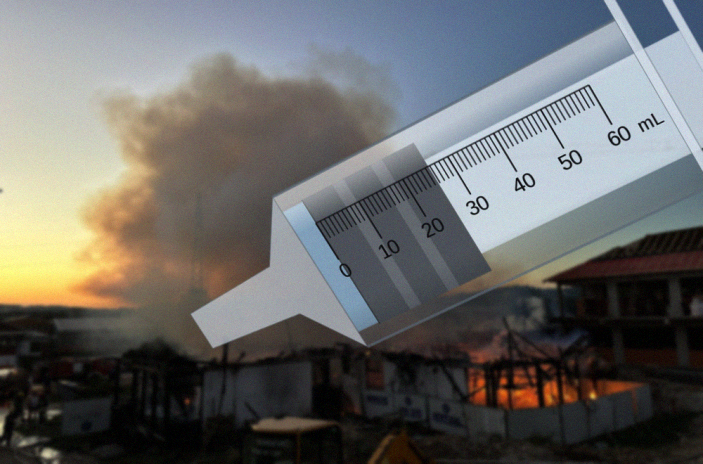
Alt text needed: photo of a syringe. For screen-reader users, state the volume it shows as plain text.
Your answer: 0 mL
